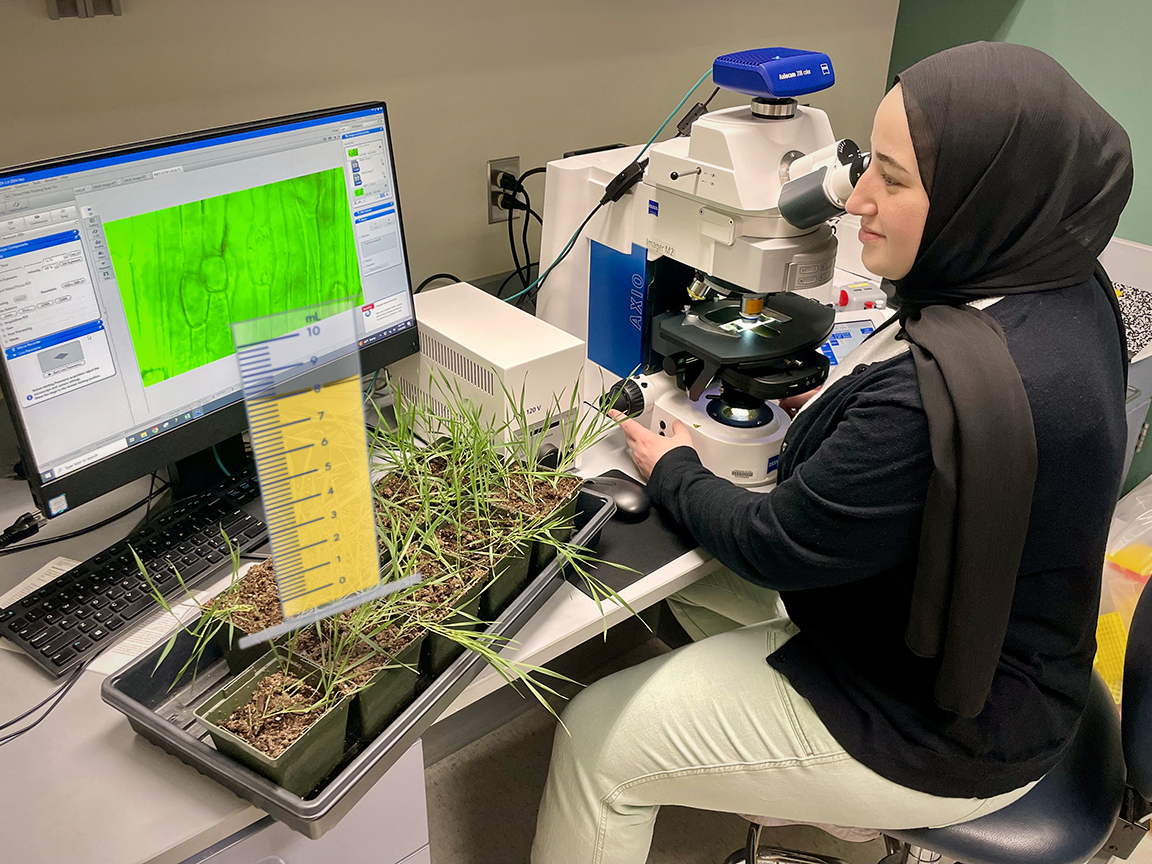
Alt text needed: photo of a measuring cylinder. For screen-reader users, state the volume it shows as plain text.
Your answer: 8 mL
